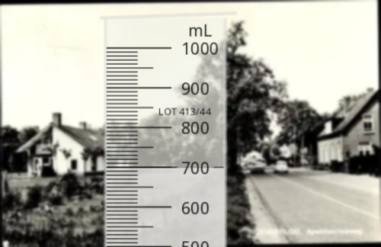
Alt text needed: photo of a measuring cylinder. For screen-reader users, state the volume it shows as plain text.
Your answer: 700 mL
